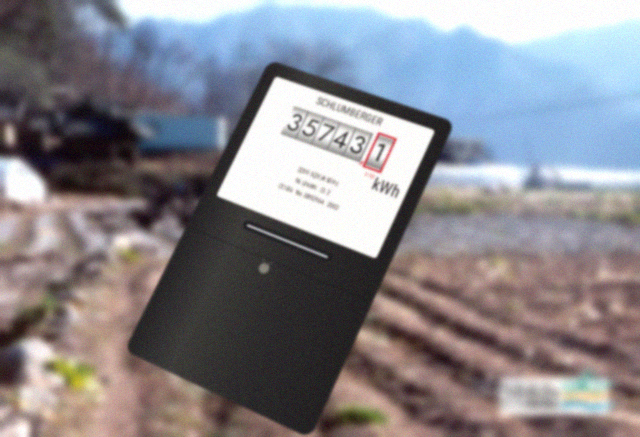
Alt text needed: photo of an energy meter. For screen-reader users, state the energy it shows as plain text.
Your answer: 35743.1 kWh
